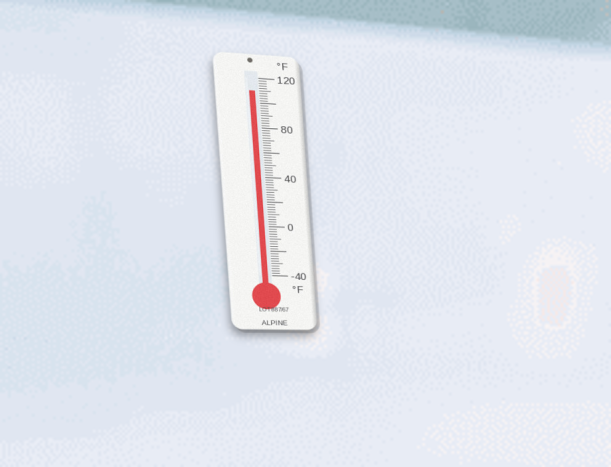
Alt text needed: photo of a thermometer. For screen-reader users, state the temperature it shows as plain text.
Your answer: 110 °F
